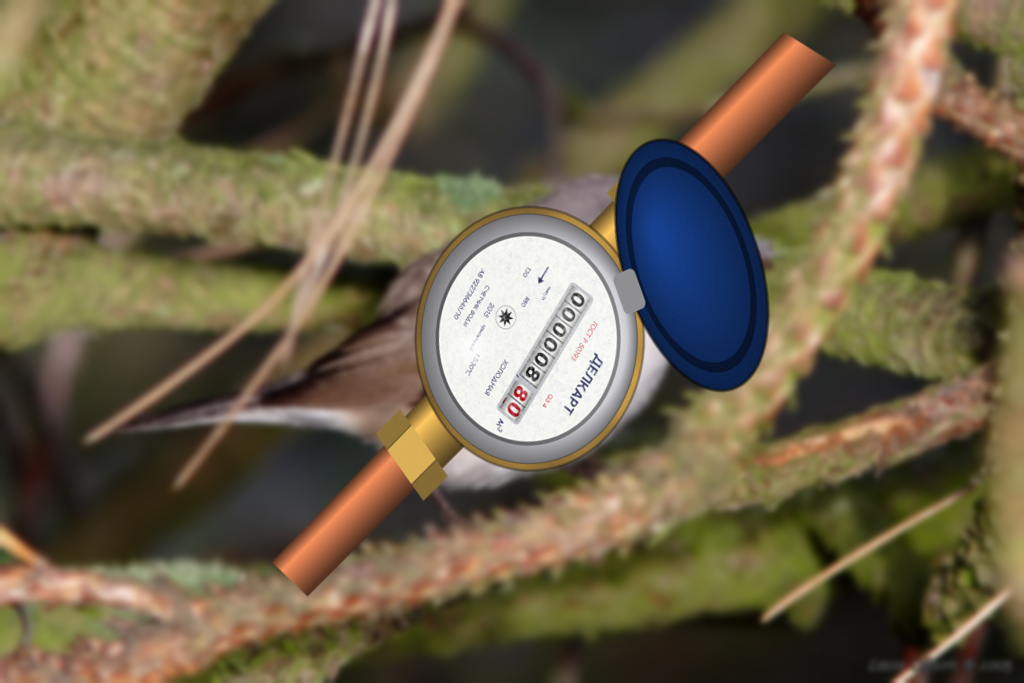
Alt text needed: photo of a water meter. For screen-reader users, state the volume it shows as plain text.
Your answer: 8.80 m³
